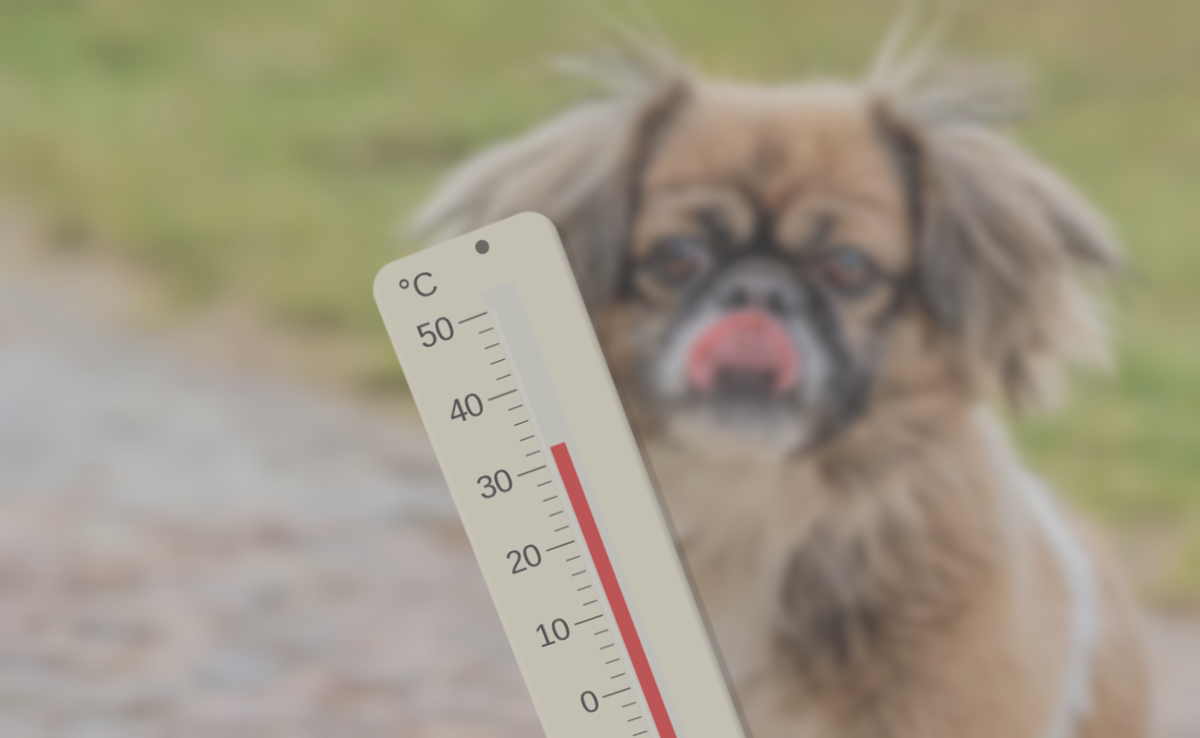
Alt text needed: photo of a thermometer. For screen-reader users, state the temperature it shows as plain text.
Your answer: 32 °C
